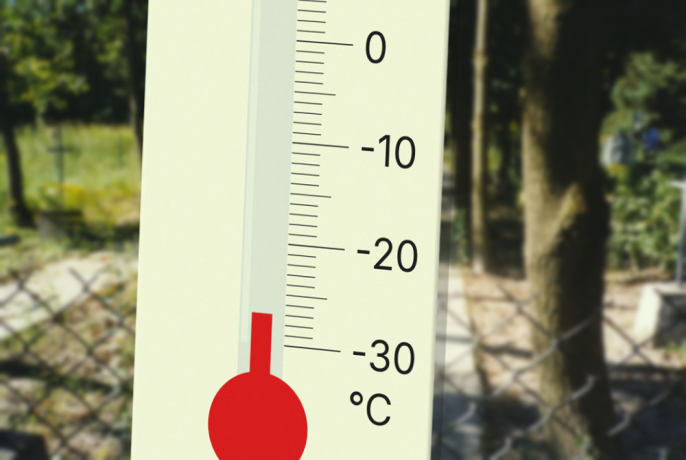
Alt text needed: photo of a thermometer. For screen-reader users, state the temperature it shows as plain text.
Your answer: -27 °C
